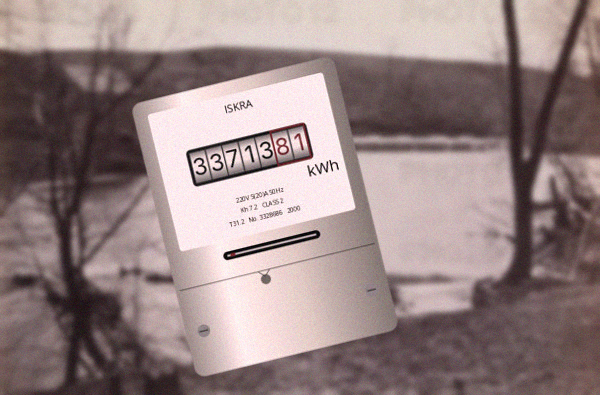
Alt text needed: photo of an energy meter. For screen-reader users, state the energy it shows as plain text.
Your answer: 33713.81 kWh
